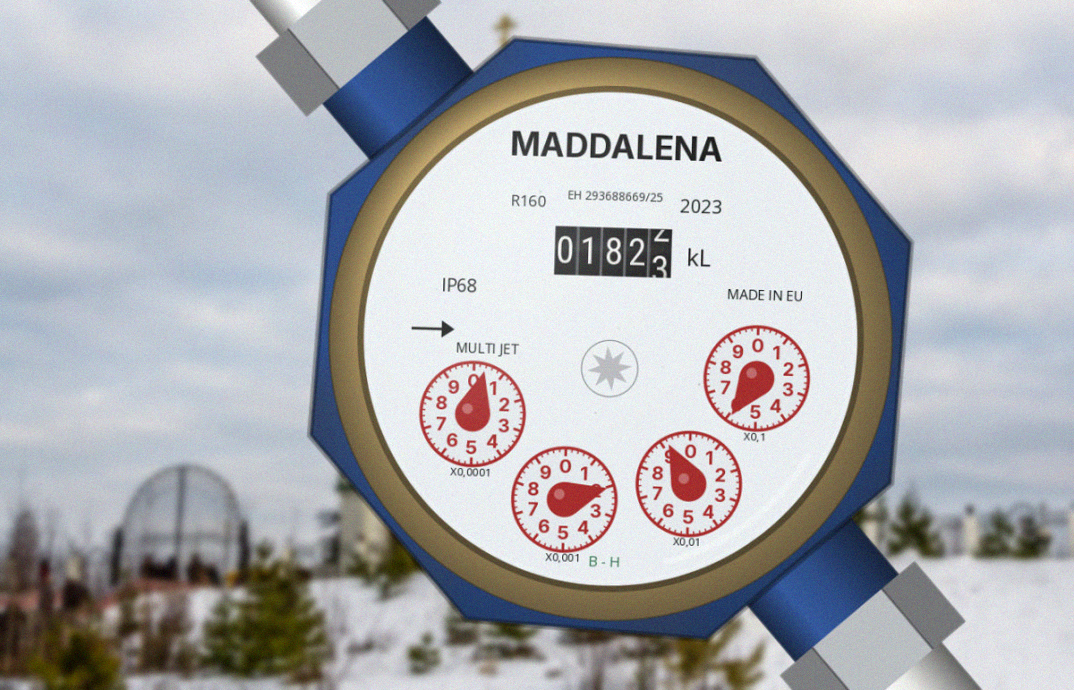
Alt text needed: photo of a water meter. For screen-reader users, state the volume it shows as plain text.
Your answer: 1822.5920 kL
